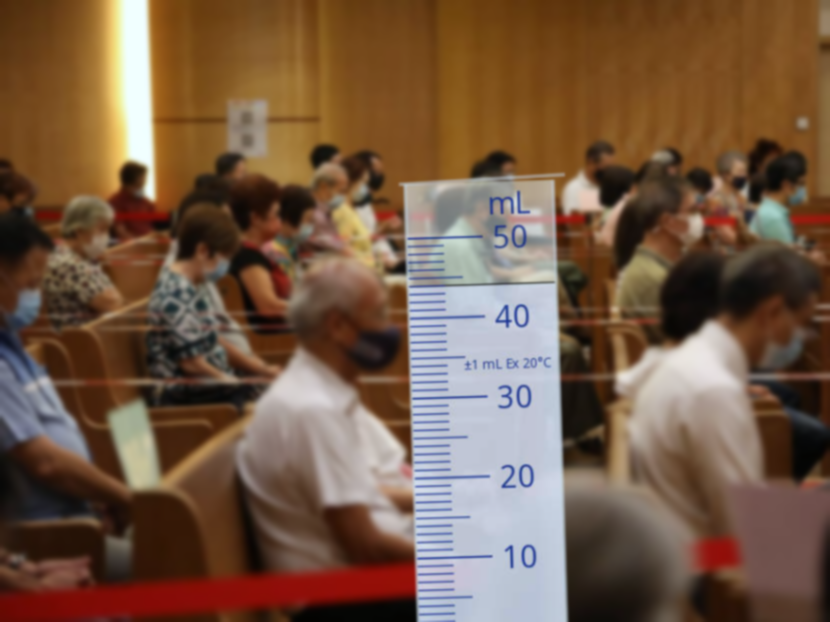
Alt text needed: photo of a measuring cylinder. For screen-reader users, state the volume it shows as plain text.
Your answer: 44 mL
